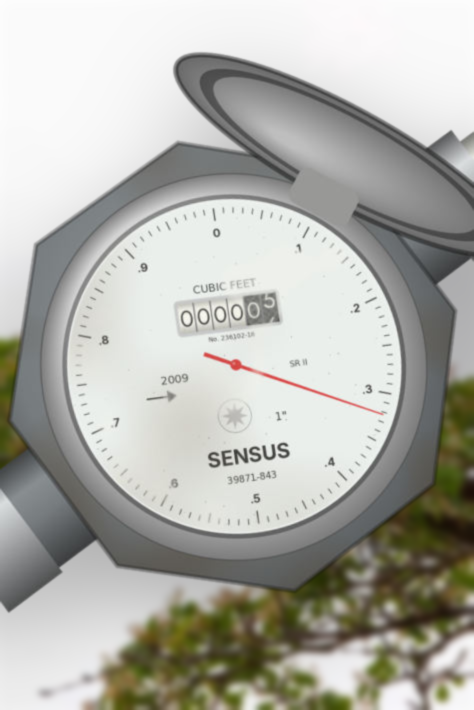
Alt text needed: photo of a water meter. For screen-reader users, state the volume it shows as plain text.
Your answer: 5.32 ft³
